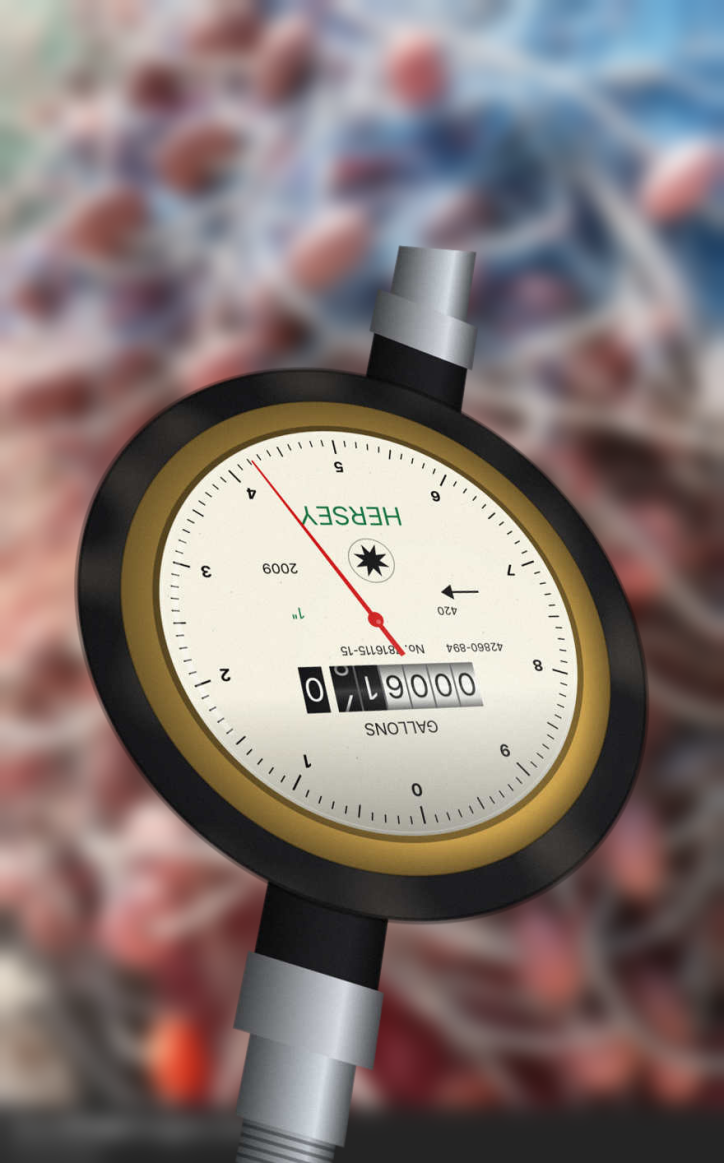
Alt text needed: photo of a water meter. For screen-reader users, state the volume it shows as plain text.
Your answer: 6174.2 gal
